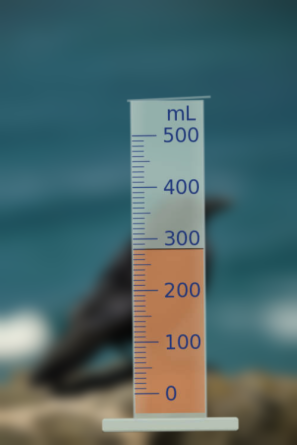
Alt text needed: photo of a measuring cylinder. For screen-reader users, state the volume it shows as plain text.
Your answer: 280 mL
